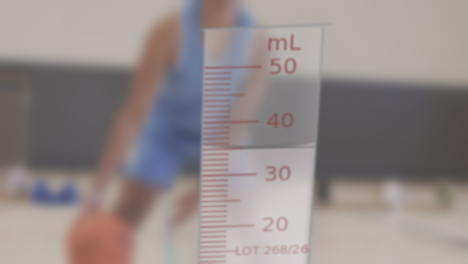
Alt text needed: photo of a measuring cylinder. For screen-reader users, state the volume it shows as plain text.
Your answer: 35 mL
